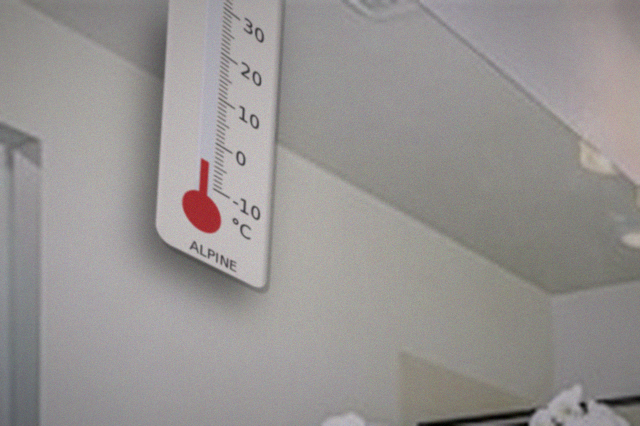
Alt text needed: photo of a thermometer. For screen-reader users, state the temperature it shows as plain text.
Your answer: -5 °C
